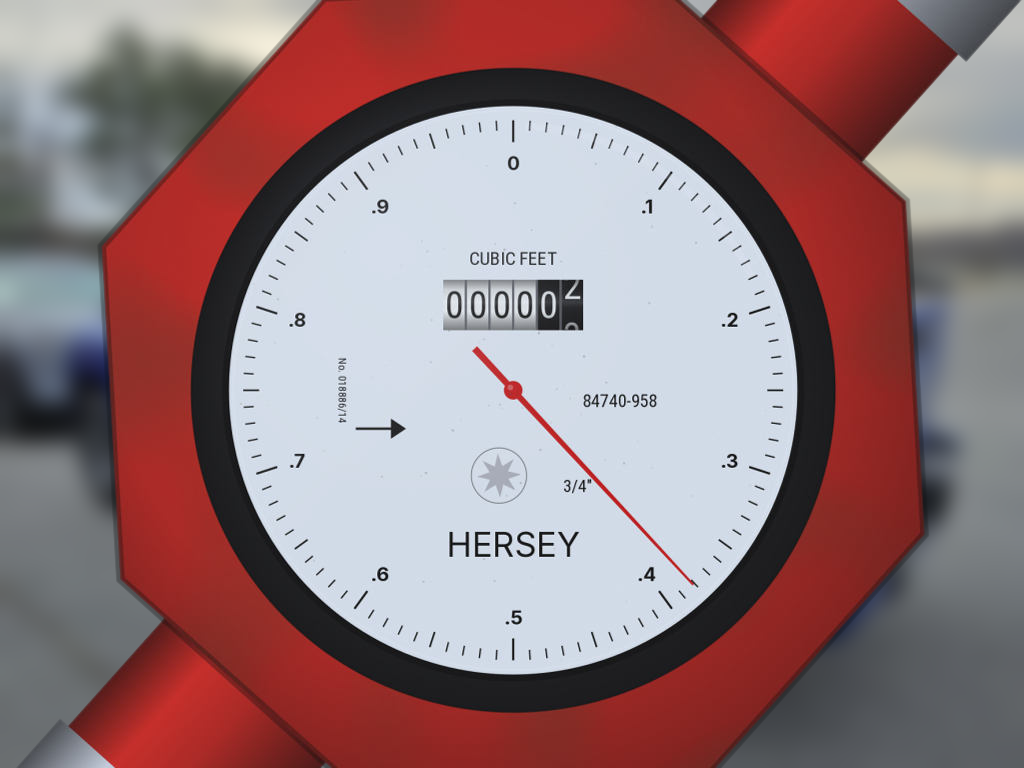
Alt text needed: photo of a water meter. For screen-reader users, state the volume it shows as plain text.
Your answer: 2.38 ft³
